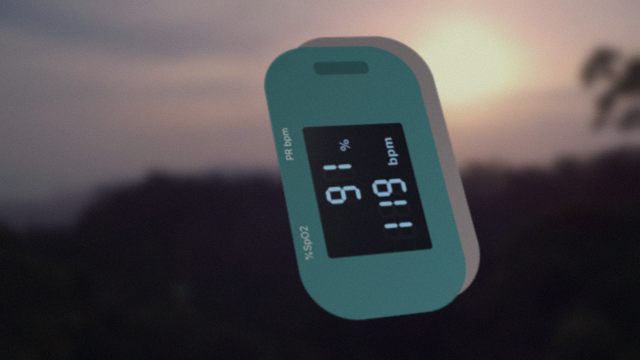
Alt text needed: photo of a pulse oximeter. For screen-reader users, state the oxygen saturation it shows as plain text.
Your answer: 91 %
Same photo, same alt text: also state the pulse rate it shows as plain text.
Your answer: 119 bpm
